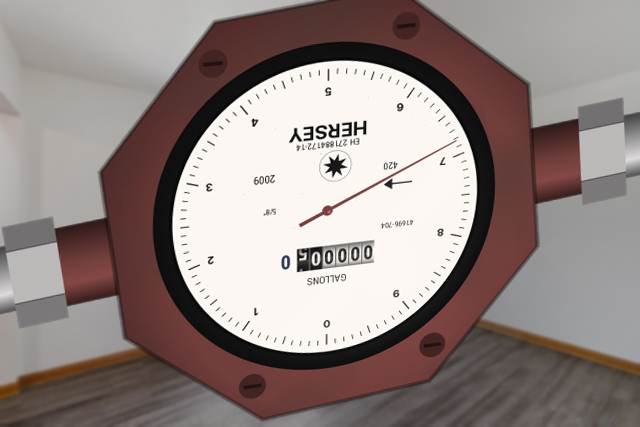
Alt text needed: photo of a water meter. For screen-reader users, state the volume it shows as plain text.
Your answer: 46.8 gal
